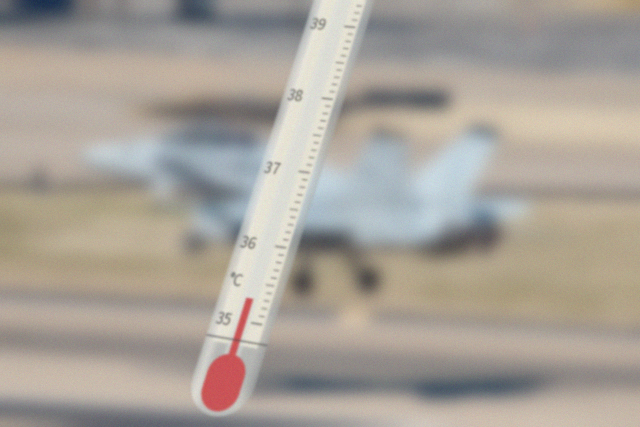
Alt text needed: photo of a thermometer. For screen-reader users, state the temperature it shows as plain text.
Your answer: 35.3 °C
